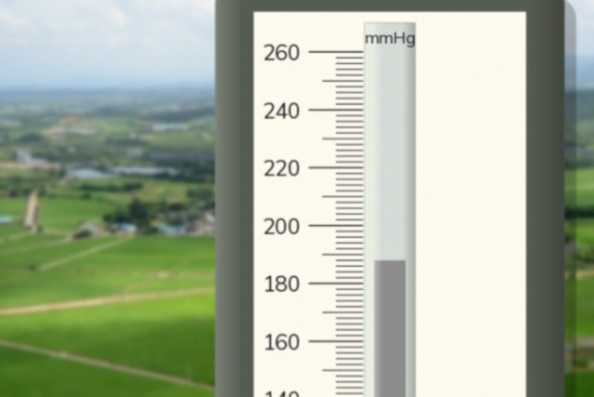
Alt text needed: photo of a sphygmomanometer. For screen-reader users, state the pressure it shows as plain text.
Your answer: 188 mmHg
